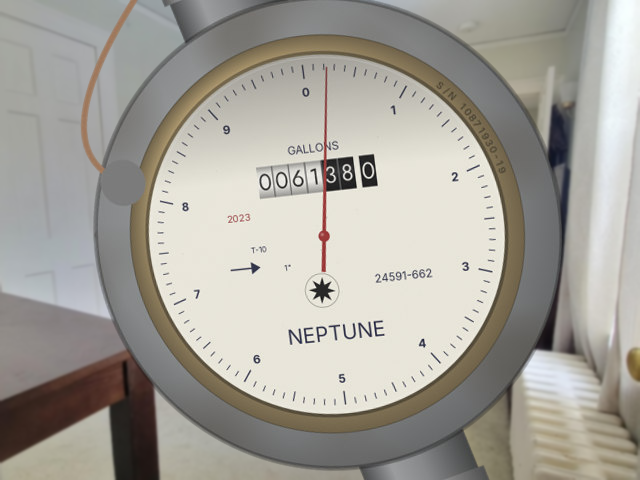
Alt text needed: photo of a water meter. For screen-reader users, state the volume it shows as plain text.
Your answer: 61380.2 gal
